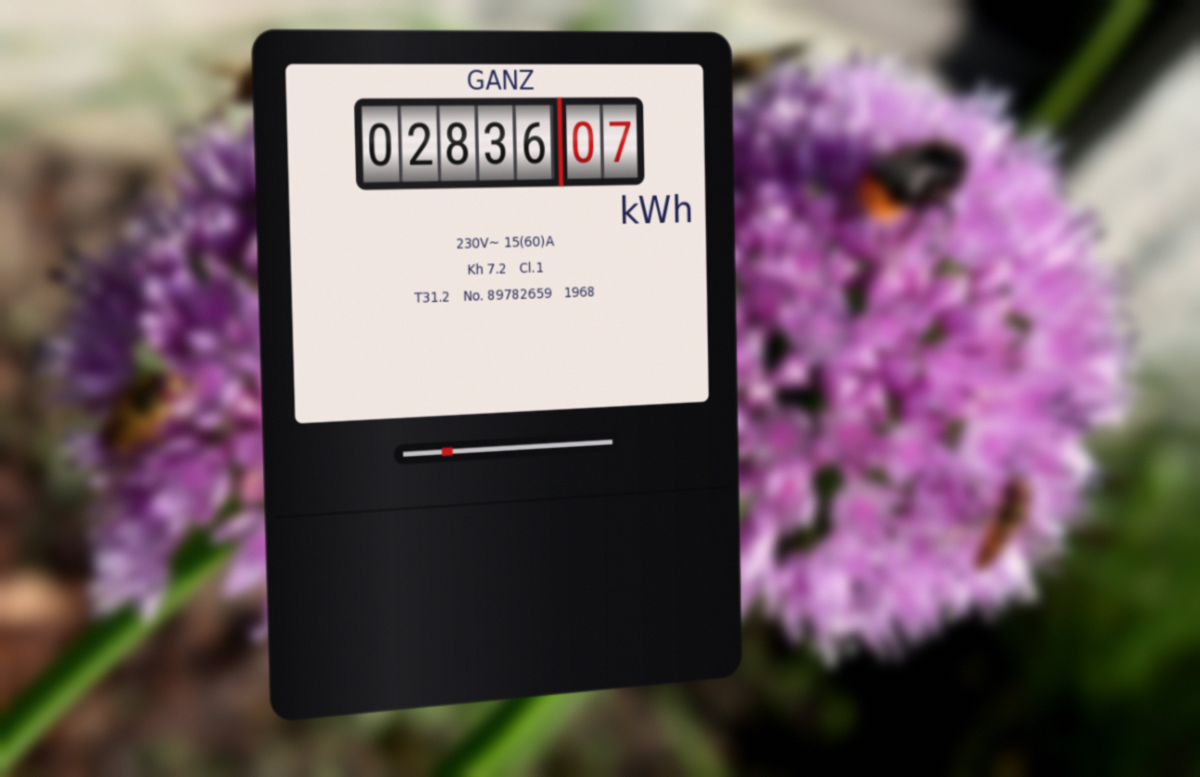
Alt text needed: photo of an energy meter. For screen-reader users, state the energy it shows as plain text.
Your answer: 2836.07 kWh
